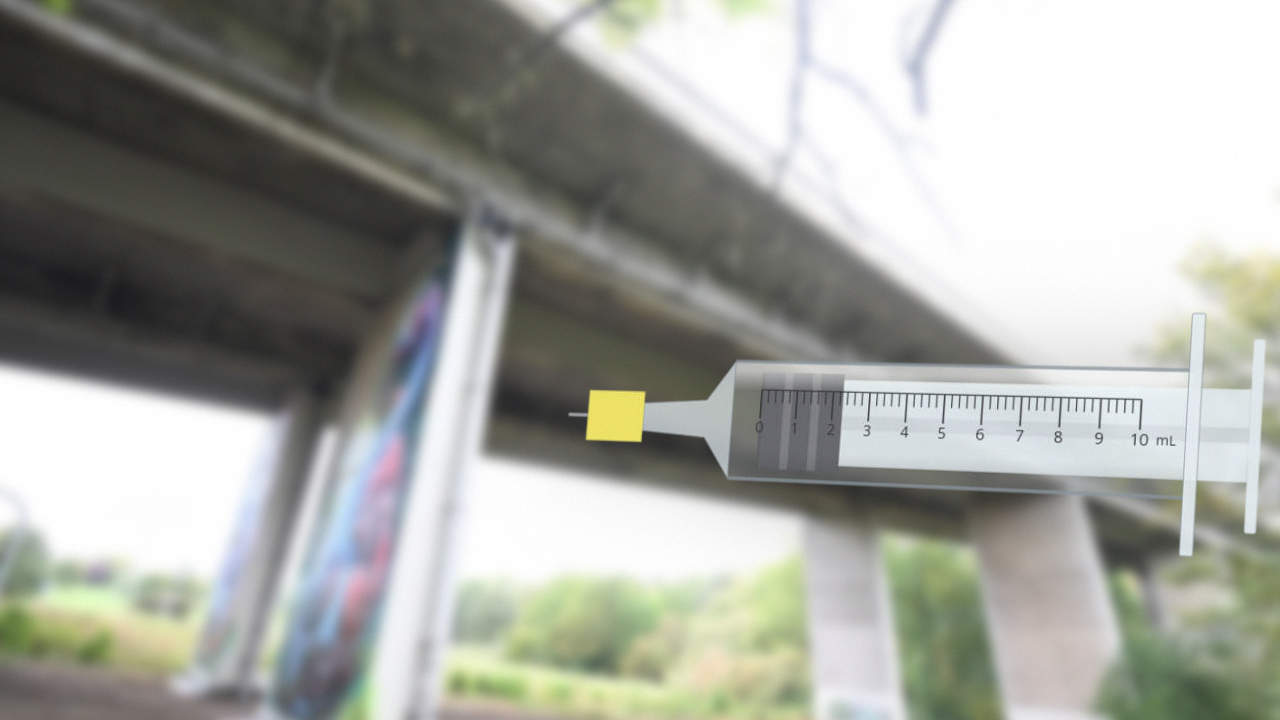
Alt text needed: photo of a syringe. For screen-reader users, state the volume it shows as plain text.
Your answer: 0 mL
